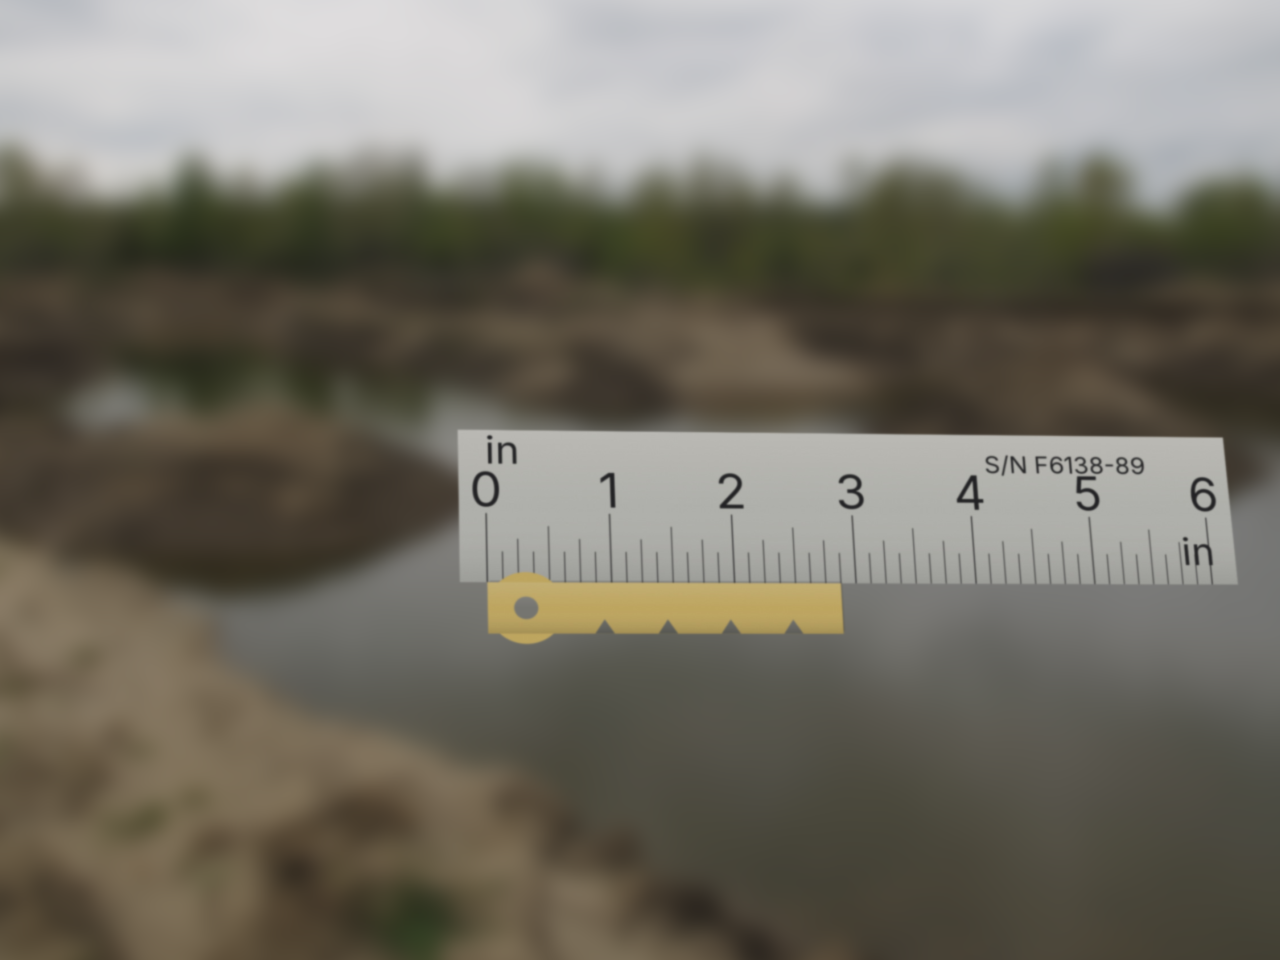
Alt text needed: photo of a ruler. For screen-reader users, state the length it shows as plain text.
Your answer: 2.875 in
